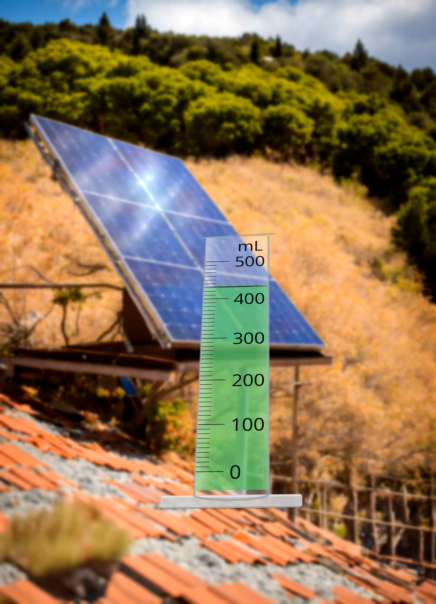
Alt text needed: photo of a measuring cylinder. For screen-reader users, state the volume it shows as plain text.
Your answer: 430 mL
